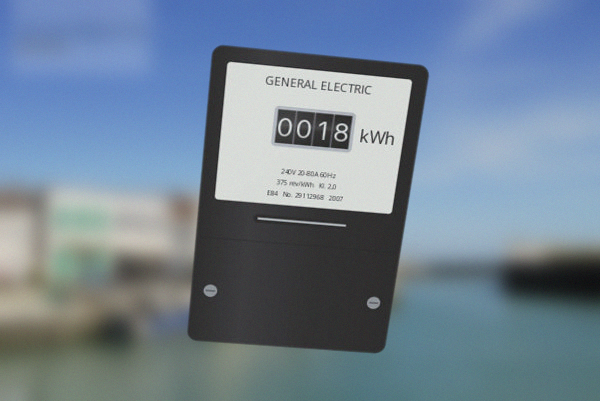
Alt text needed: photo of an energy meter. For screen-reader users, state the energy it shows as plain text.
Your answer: 18 kWh
